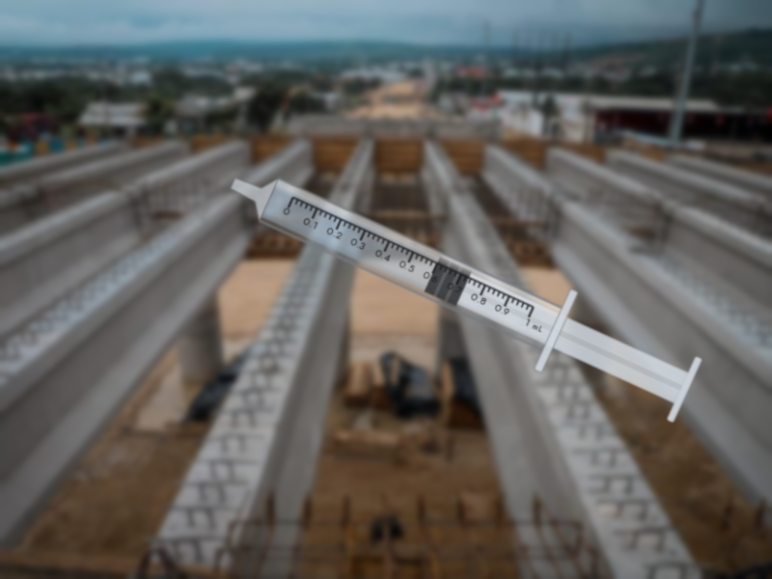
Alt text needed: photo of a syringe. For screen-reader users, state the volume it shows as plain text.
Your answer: 0.6 mL
